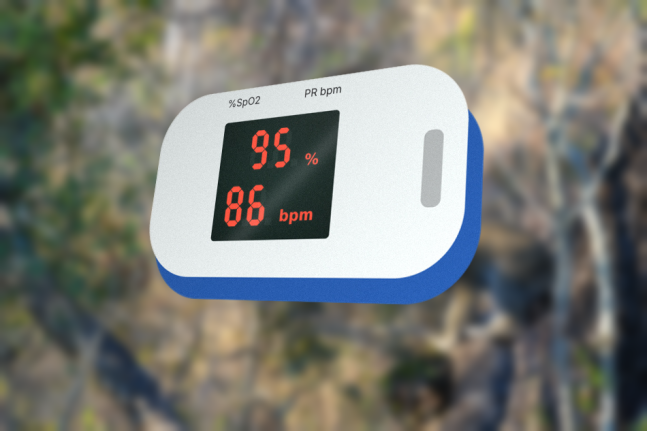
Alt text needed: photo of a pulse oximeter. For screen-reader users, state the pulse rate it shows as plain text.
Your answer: 86 bpm
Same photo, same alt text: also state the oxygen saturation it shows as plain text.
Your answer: 95 %
